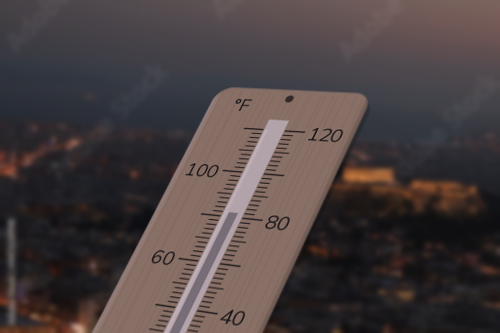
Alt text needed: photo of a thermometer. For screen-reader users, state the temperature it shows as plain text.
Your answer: 82 °F
